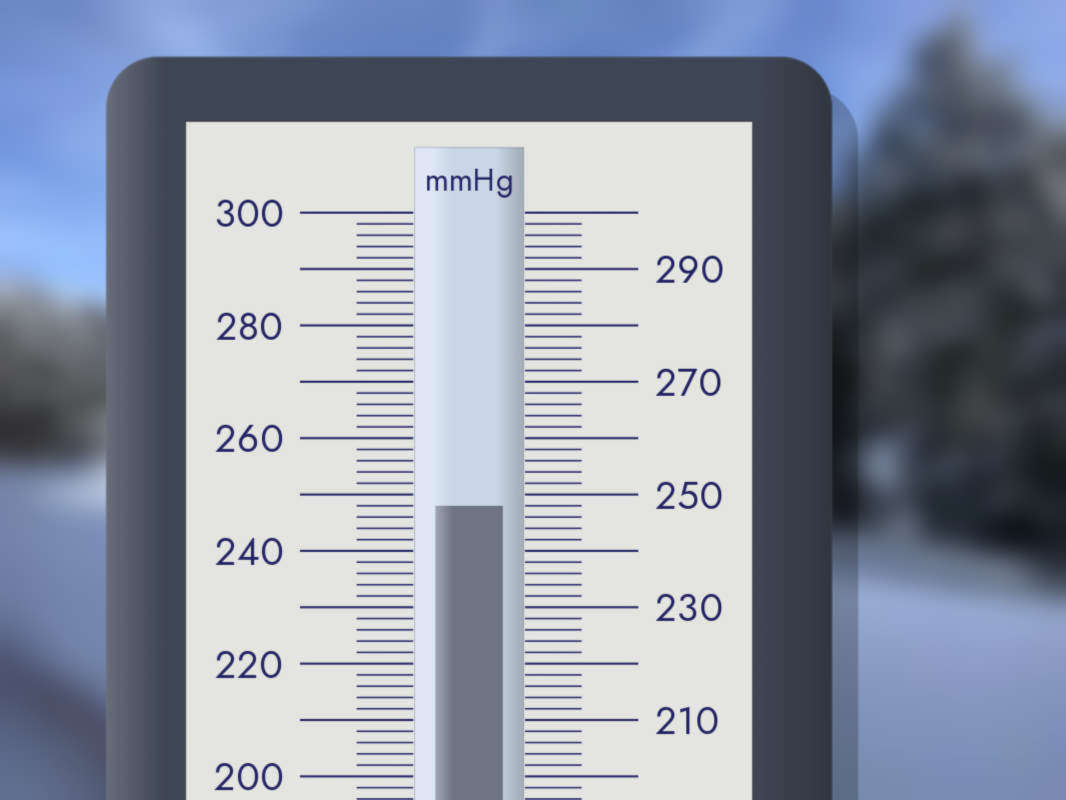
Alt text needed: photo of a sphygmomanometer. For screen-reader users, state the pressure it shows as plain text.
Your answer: 248 mmHg
